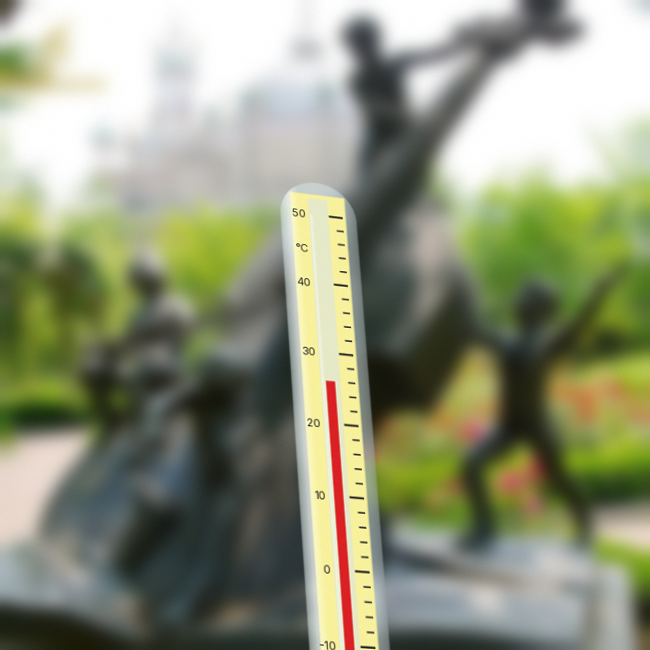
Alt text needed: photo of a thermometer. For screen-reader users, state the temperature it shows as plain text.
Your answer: 26 °C
